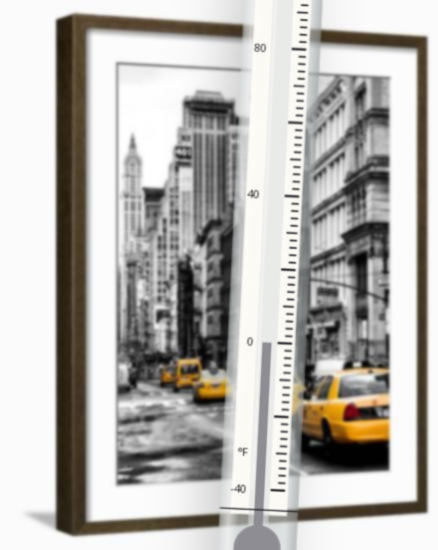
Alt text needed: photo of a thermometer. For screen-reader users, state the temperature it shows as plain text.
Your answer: 0 °F
